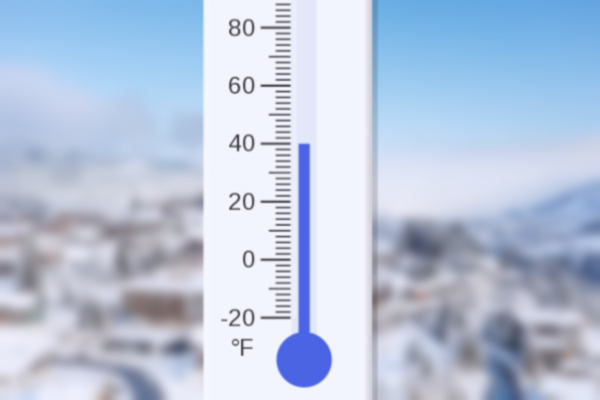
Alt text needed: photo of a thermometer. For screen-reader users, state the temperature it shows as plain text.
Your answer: 40 °F
